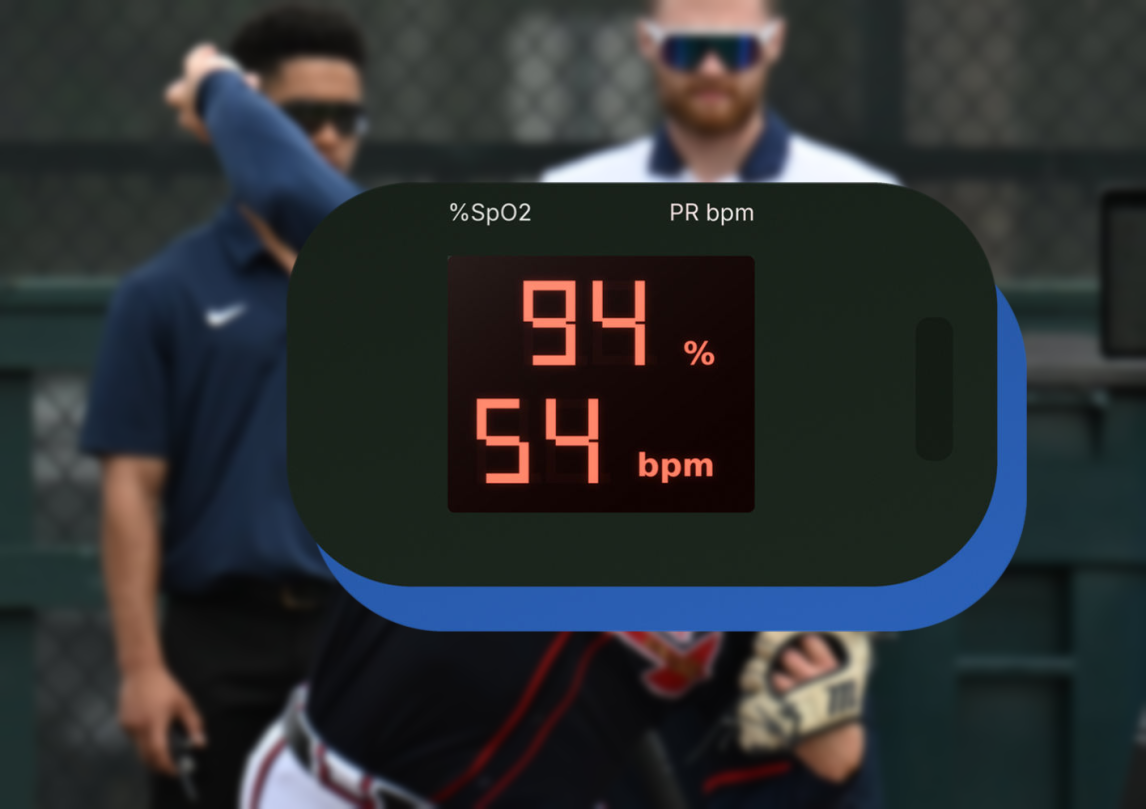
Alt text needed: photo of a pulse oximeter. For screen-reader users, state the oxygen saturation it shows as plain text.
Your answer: 94 %
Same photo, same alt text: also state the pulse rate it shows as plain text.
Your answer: 54 bpm
